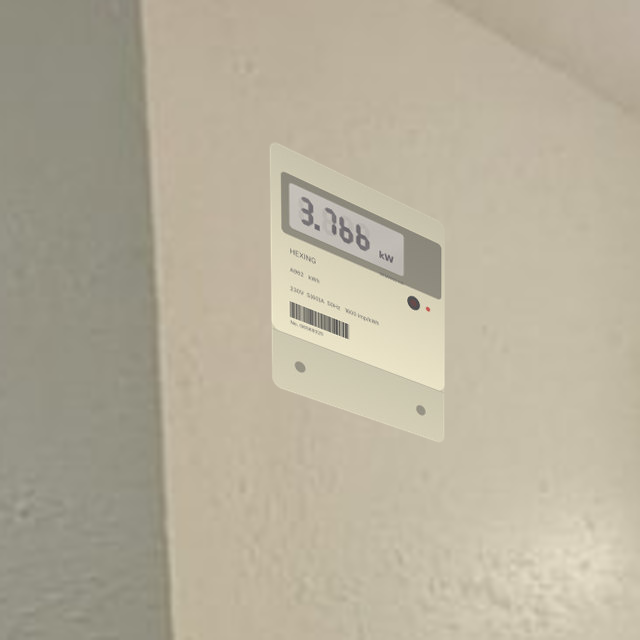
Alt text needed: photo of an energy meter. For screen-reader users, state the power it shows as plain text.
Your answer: 3.766 kW
